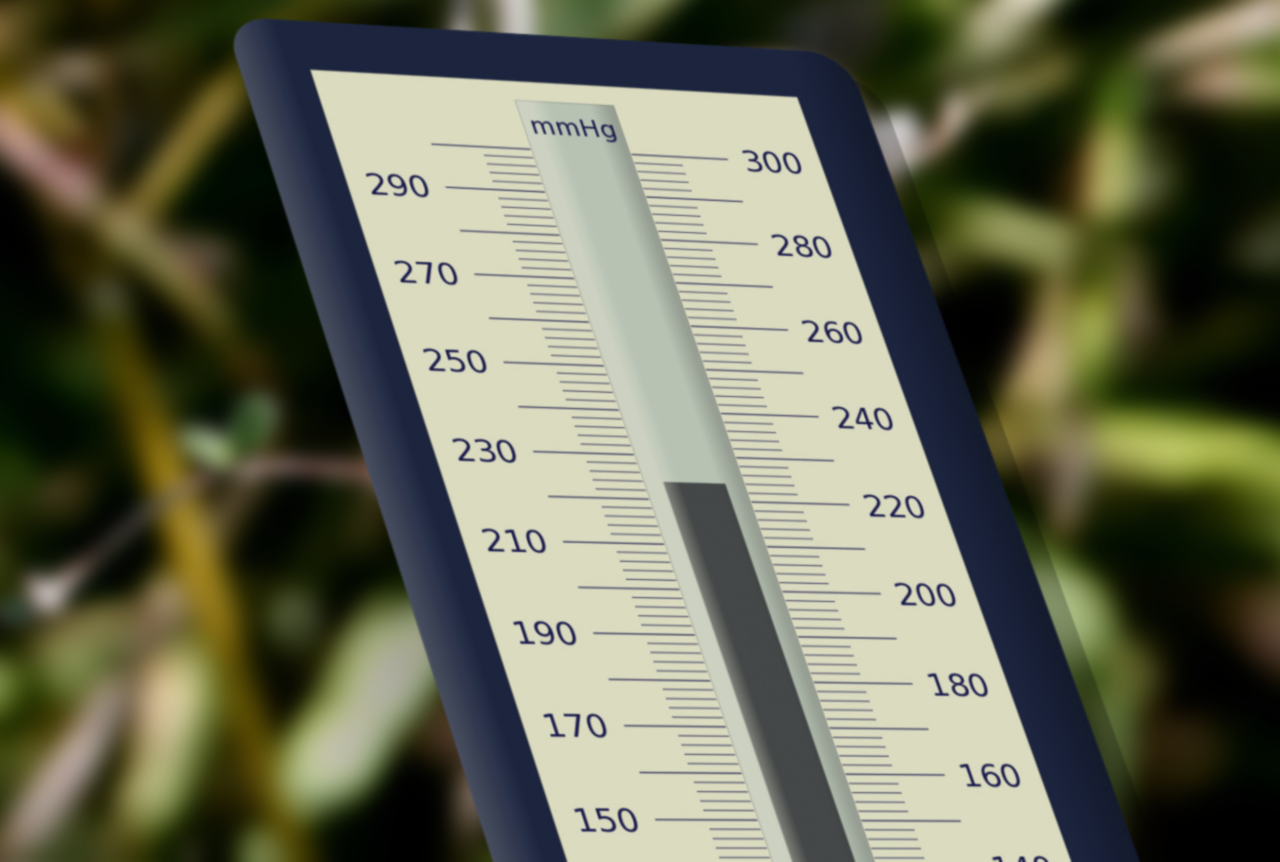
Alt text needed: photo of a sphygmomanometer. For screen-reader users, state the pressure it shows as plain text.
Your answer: 224 mmHg
